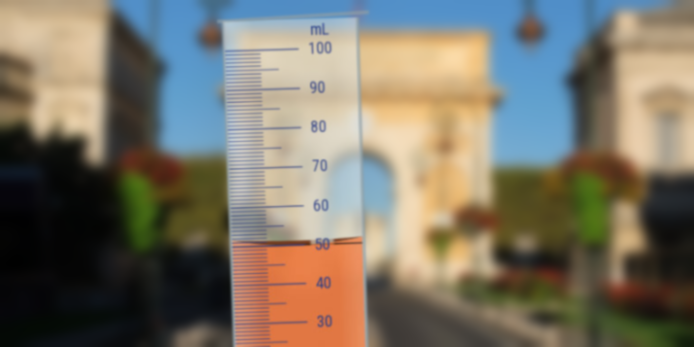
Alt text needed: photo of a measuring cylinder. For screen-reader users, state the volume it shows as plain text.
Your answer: 50 mL
